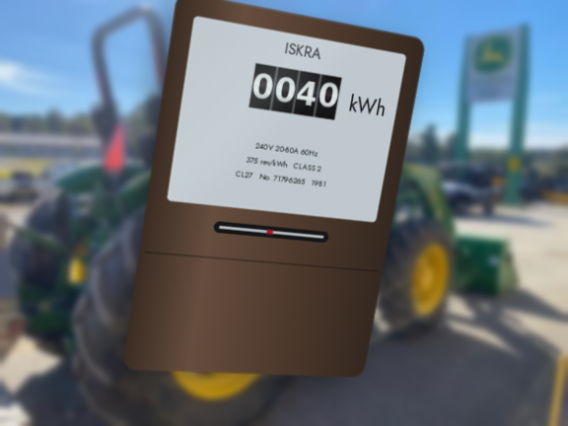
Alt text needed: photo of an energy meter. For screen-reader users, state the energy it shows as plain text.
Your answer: 40 kWh
